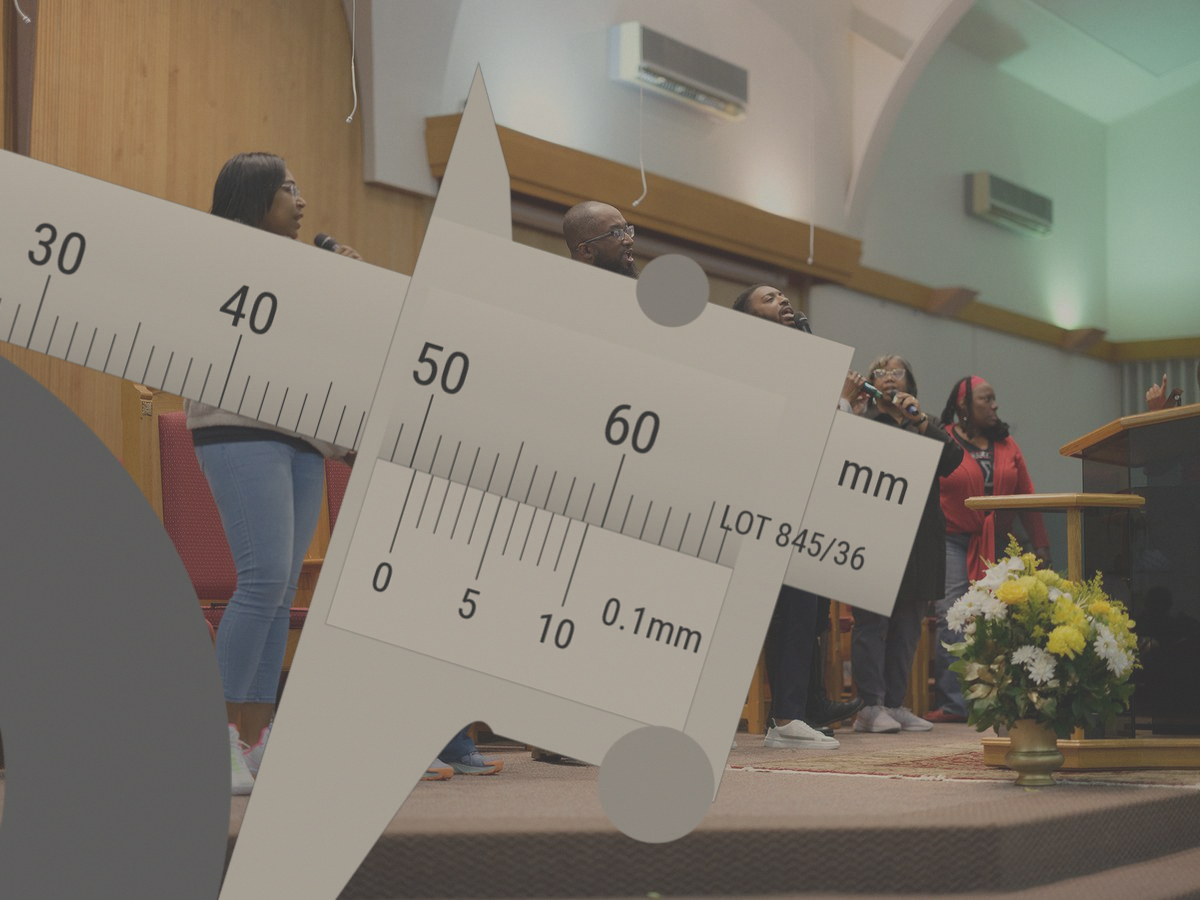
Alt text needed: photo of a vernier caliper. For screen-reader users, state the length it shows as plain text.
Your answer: 50.3 mm
